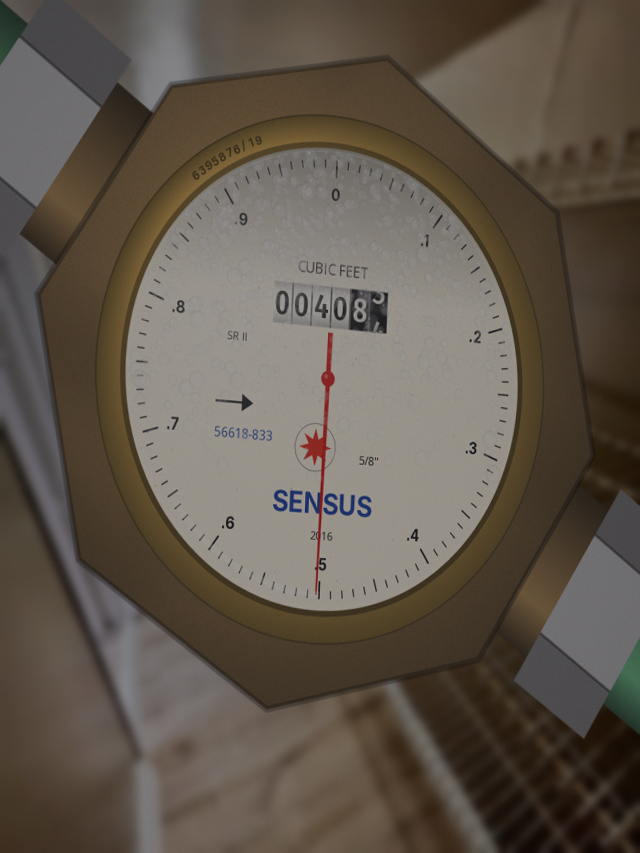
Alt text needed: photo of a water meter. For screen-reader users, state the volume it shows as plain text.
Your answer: 4083.50 ft³
